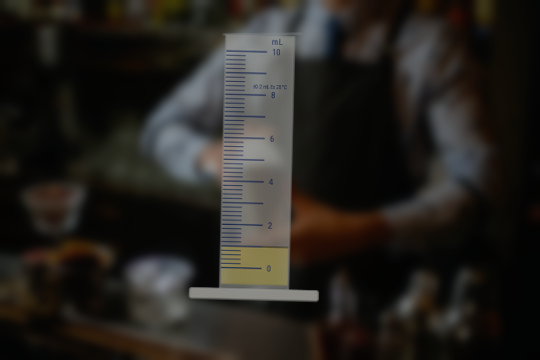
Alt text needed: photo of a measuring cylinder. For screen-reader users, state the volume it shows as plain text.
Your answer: 1 mL
